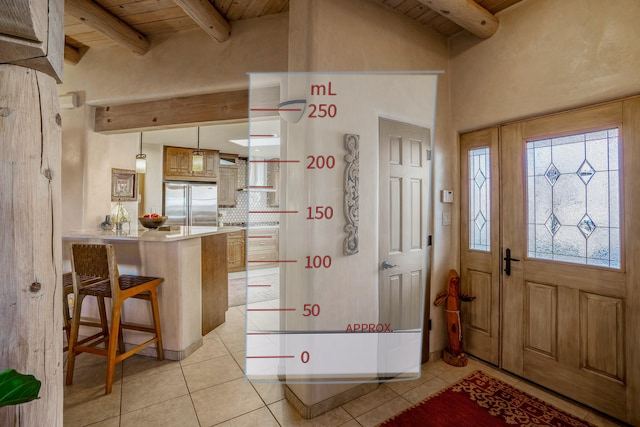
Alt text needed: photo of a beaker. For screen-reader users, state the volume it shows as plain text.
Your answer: 25 mL
